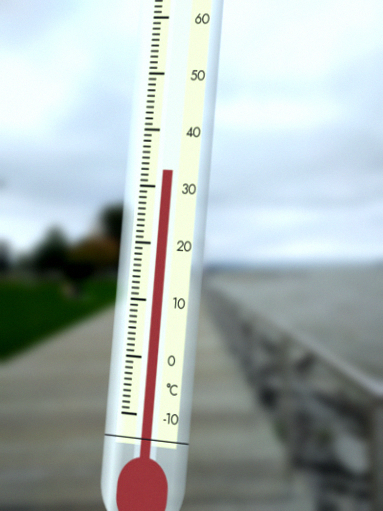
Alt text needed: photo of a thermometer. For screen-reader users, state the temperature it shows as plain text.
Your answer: 33 °C
